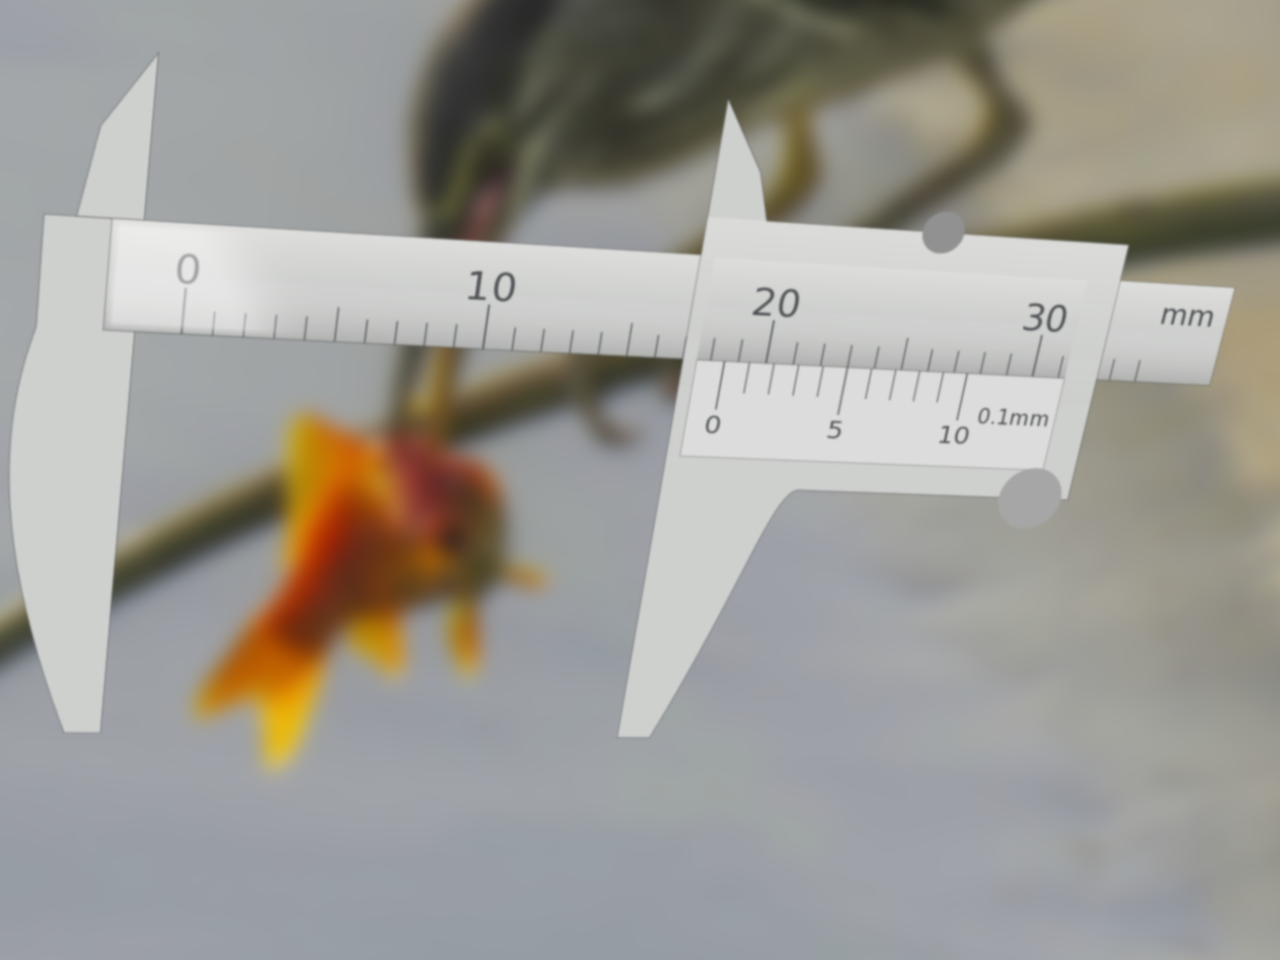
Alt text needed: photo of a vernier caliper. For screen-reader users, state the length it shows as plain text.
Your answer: 18.5 mm
